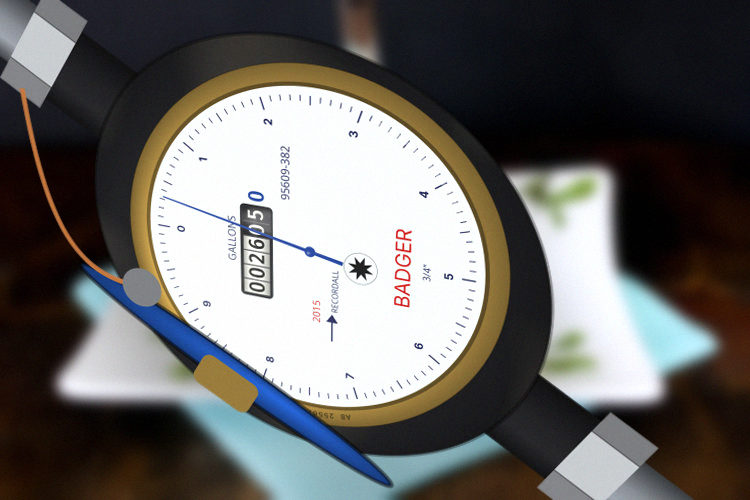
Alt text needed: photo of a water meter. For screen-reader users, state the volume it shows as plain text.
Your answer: 26050.3 gal
